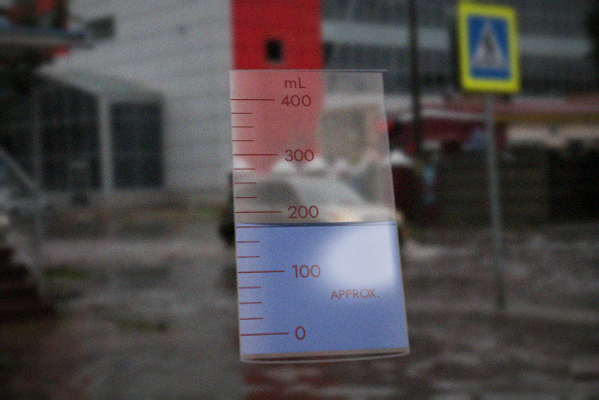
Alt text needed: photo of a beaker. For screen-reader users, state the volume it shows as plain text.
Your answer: 175 mL
